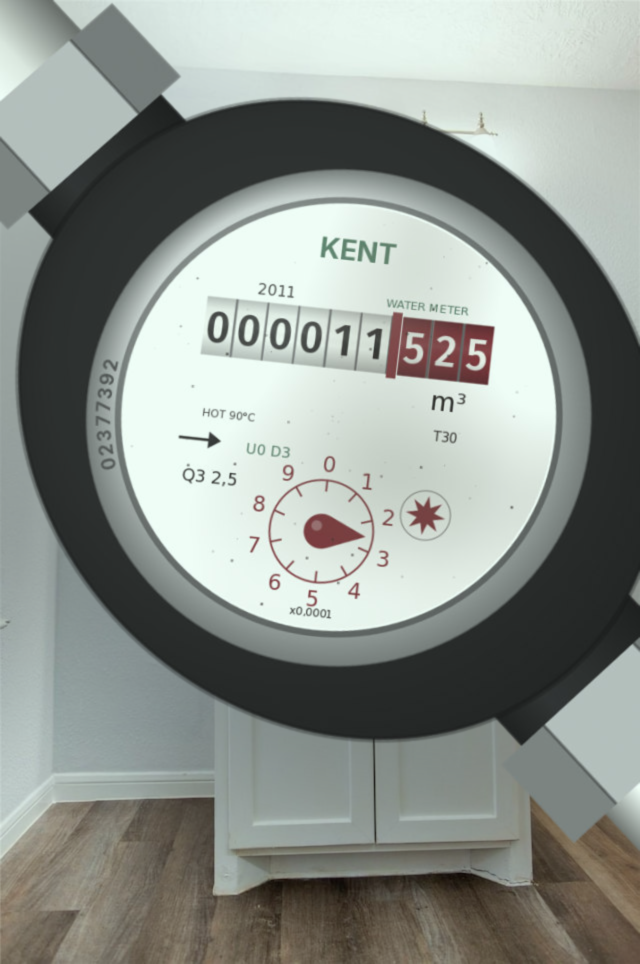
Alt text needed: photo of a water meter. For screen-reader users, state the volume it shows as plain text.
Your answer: 11.5252 m³
